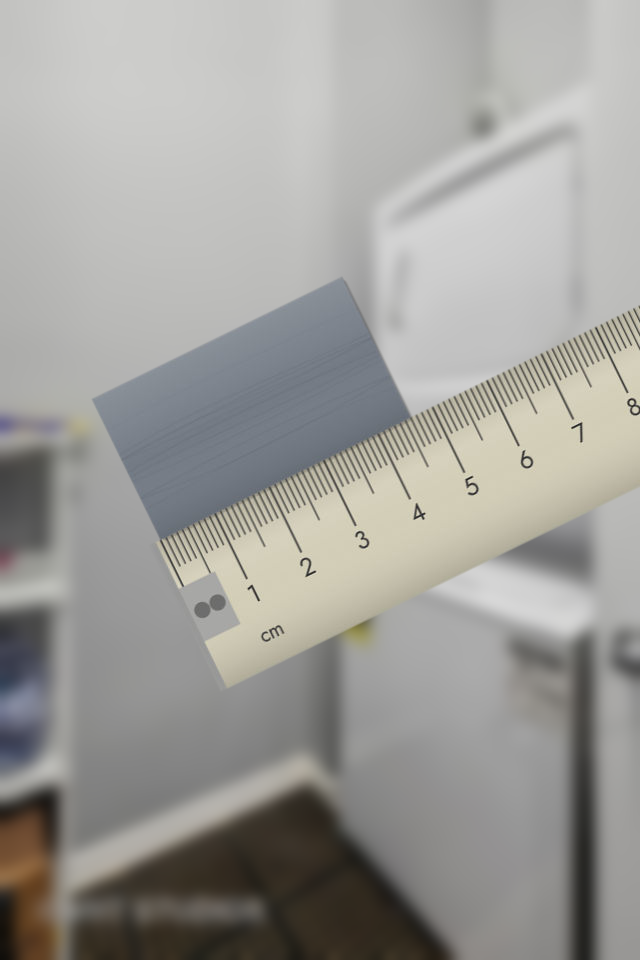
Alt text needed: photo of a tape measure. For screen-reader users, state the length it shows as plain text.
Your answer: 4.6 cm
